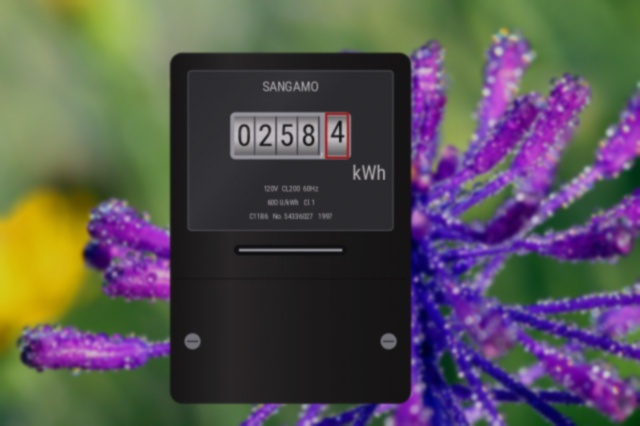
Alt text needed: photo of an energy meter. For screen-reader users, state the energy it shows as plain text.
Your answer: 258.4 kWh
